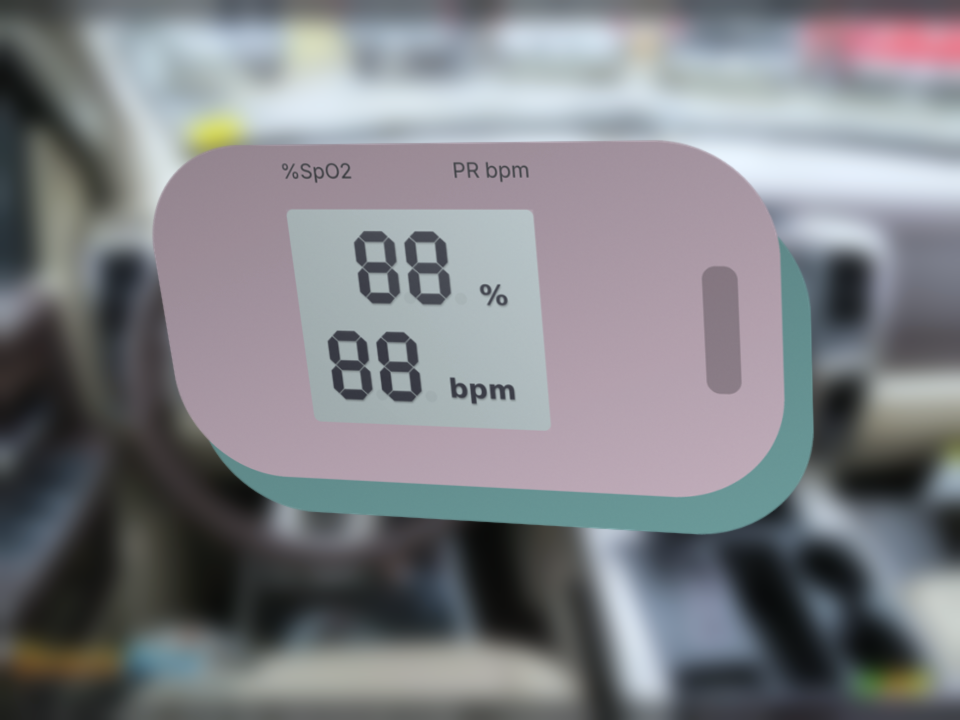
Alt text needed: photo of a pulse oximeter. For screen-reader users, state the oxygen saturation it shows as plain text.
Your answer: 88 %
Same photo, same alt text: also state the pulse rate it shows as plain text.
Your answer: 88 bpm
